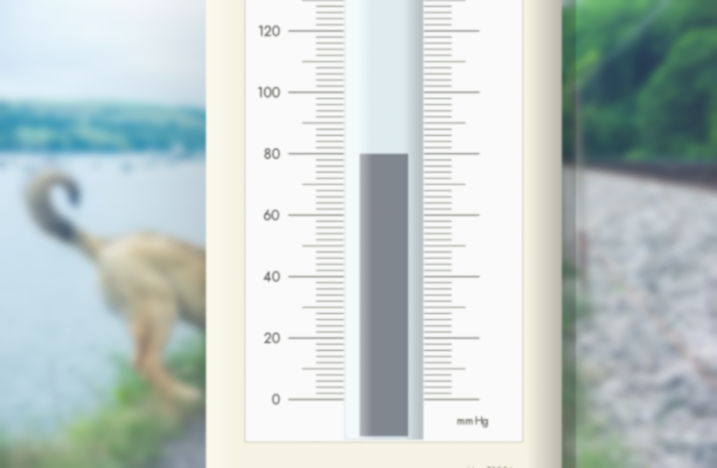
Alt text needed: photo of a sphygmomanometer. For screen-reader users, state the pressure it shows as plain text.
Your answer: 80 mmHg
